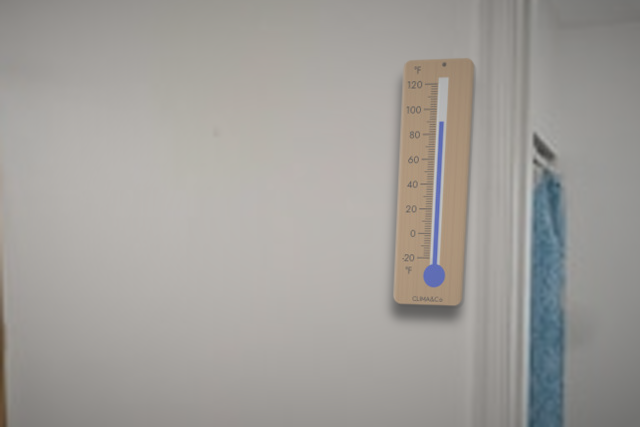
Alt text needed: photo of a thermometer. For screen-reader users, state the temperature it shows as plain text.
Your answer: 90 °F
